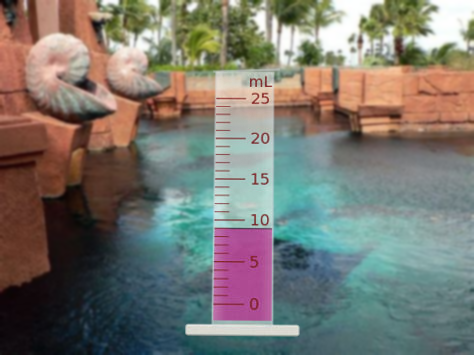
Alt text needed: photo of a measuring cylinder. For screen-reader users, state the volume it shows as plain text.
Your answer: 9 mL
